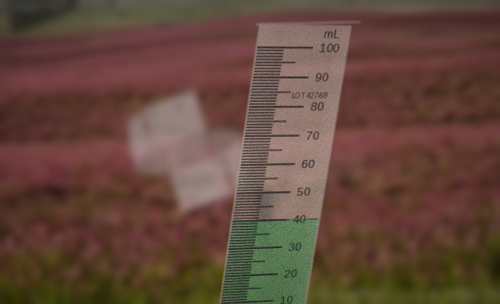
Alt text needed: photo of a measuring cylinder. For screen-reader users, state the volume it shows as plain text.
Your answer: 40 mL
